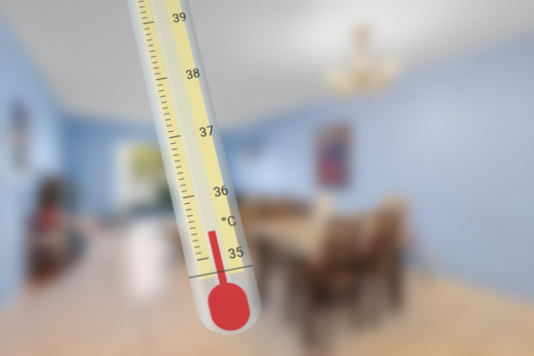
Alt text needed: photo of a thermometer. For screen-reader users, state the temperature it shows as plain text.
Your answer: 35.4 °C
